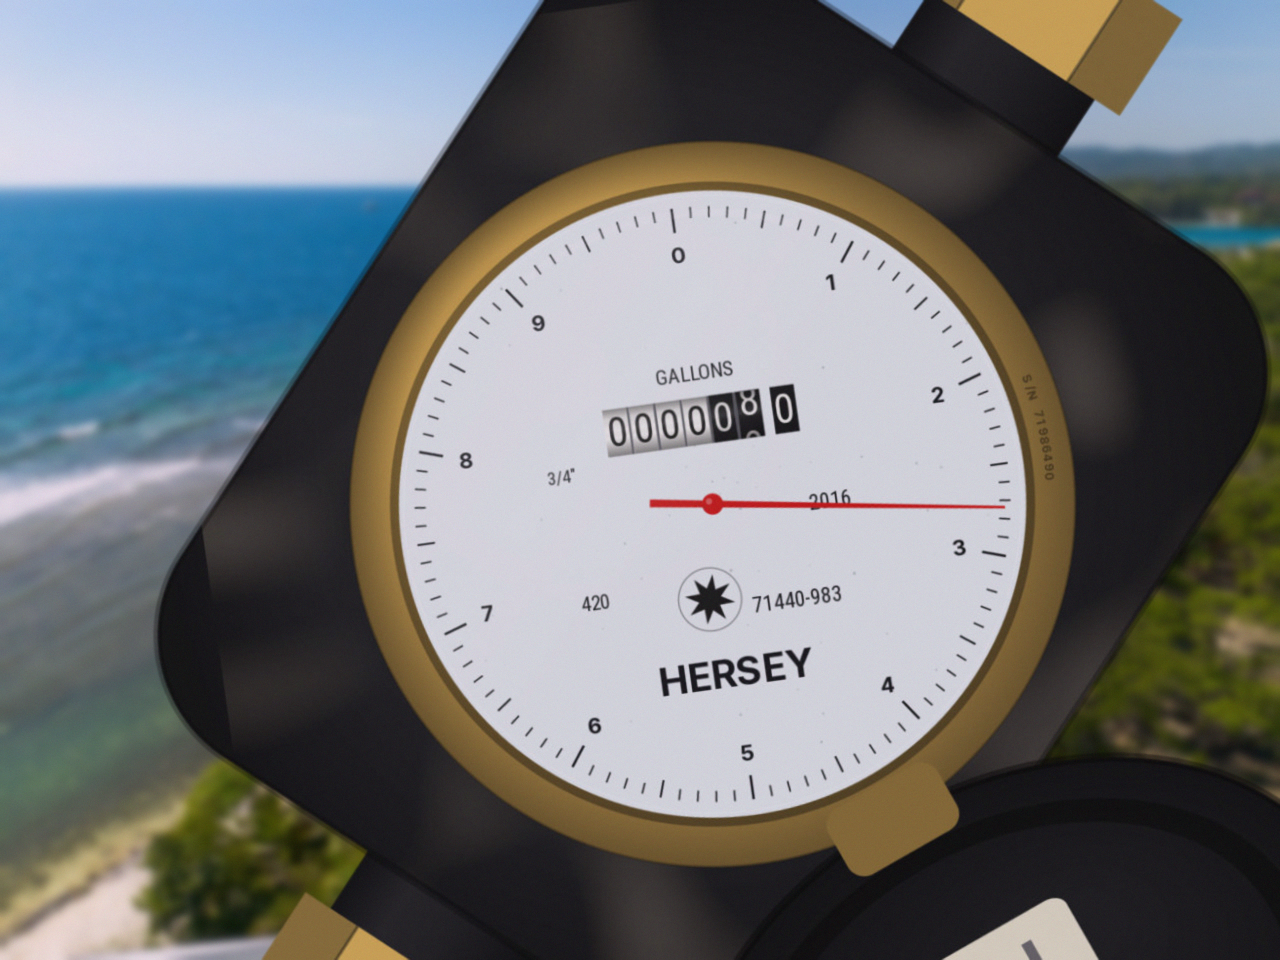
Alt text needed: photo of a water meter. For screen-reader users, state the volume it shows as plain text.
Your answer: 82.7 gal
